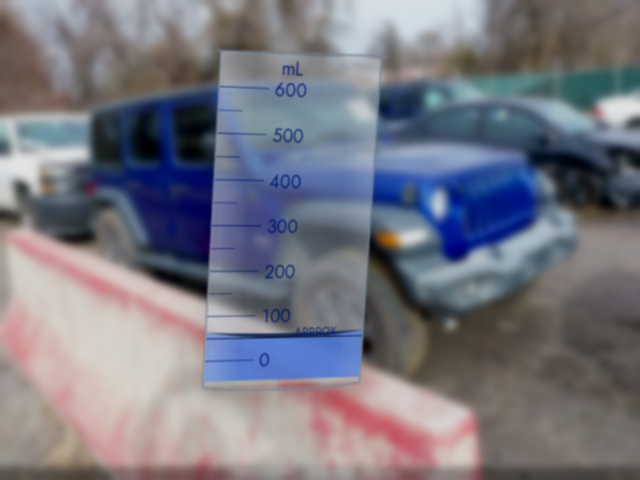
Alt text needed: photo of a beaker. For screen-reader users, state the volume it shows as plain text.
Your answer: 50 mL
